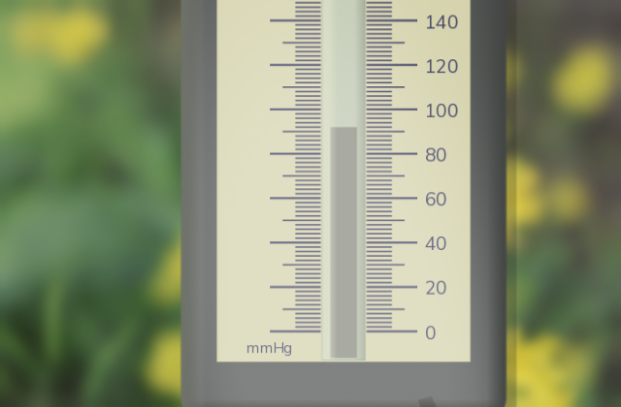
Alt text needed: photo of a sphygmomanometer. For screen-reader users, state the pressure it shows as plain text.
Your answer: 92 mmHg
